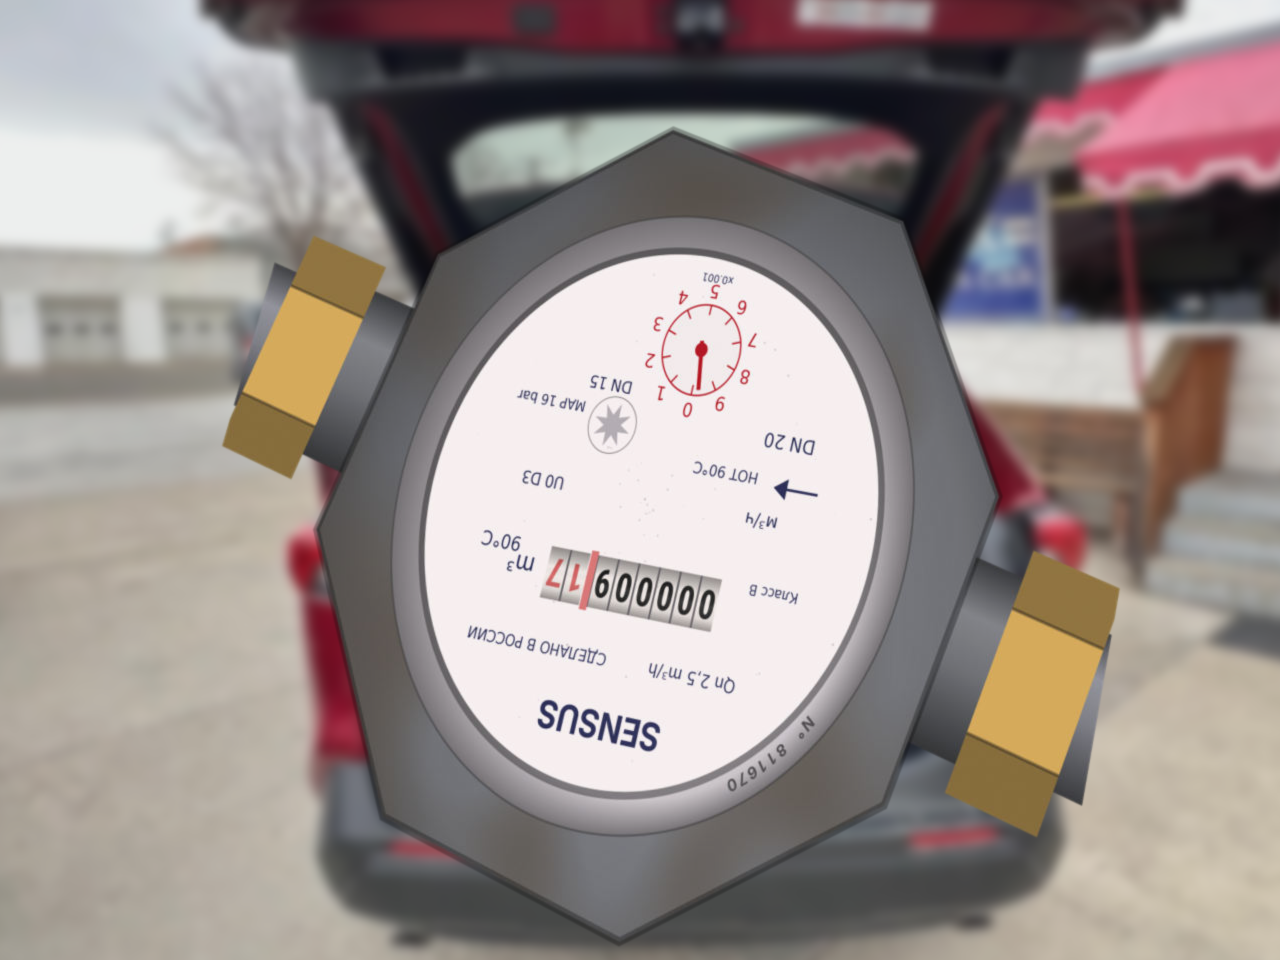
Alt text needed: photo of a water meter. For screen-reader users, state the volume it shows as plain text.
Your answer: 9.169 m³
